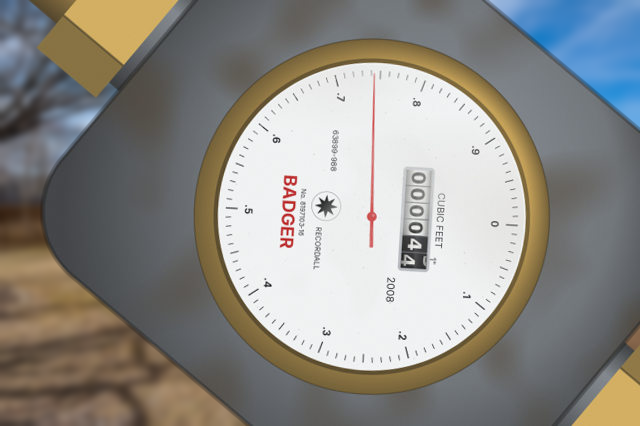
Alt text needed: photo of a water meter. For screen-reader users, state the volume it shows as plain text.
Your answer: 43.74 ft³
